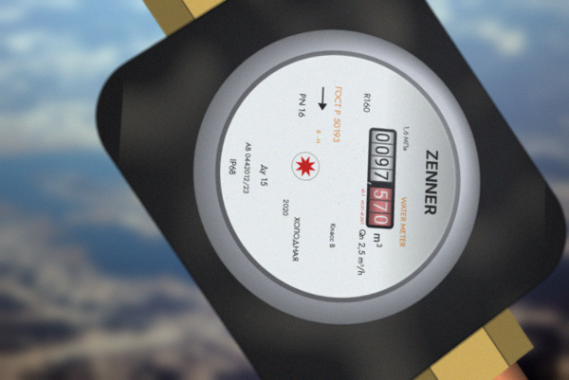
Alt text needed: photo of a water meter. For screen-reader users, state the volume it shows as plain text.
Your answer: 97.570 m³
